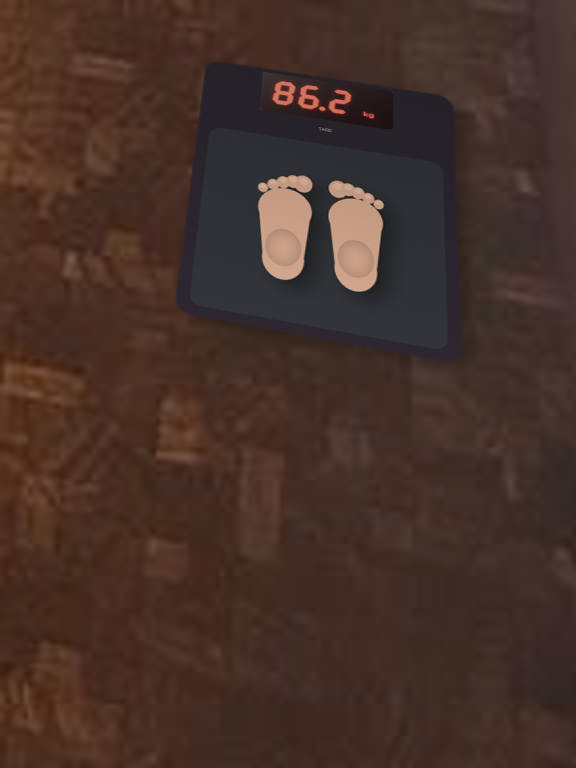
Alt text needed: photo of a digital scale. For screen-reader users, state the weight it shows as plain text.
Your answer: 86.2 kg
